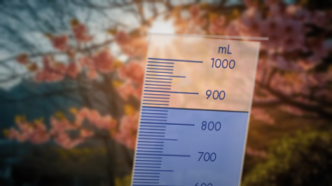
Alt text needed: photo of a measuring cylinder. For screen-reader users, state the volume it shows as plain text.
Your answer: 850 mL
